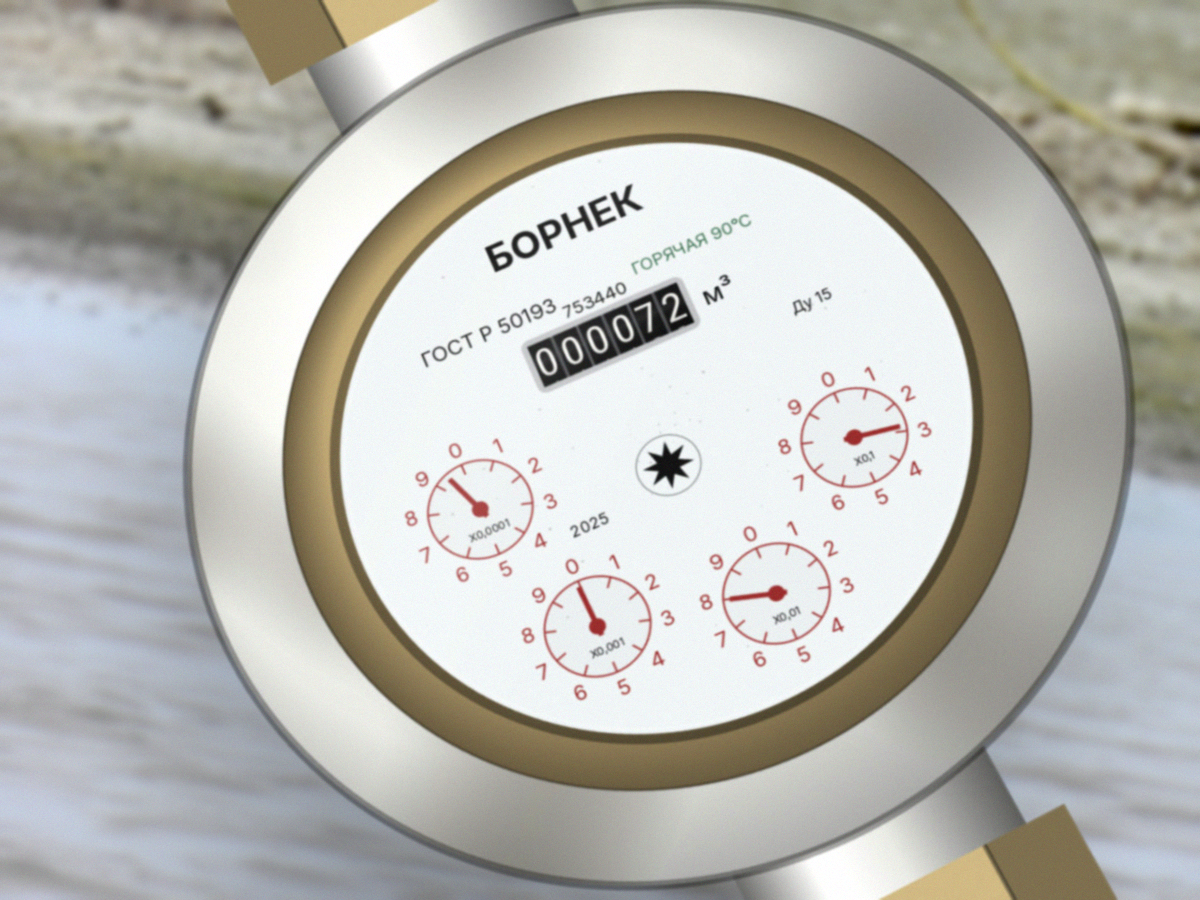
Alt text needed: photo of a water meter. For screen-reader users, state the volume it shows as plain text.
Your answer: 72.2799 m³
